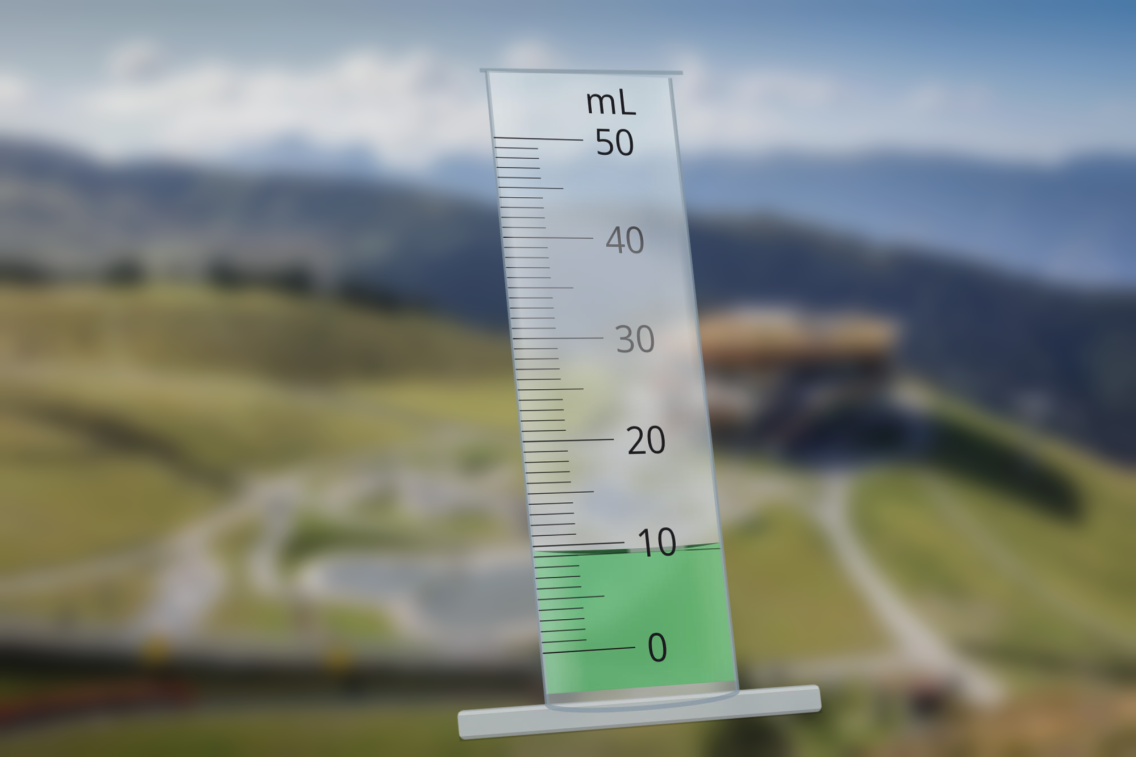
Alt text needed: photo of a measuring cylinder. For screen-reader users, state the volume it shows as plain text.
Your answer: 9 mL
